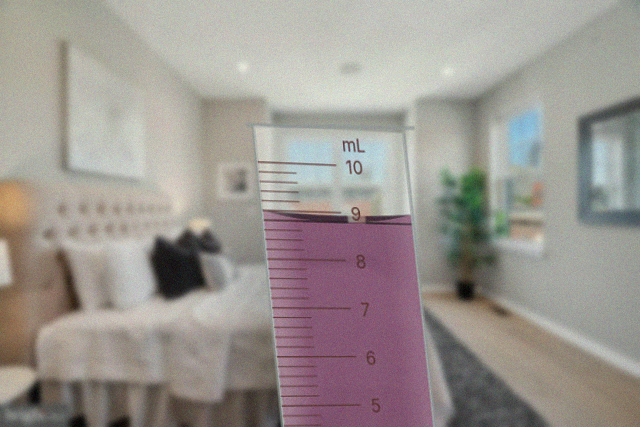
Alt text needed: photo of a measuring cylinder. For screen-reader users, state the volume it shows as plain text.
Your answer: 8.8 mL
